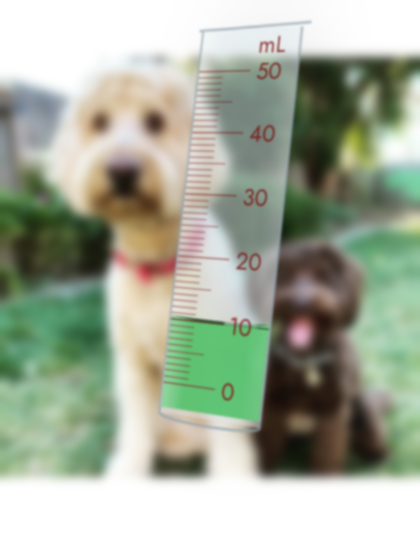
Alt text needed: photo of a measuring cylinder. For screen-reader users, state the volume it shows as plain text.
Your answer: 10 mL
